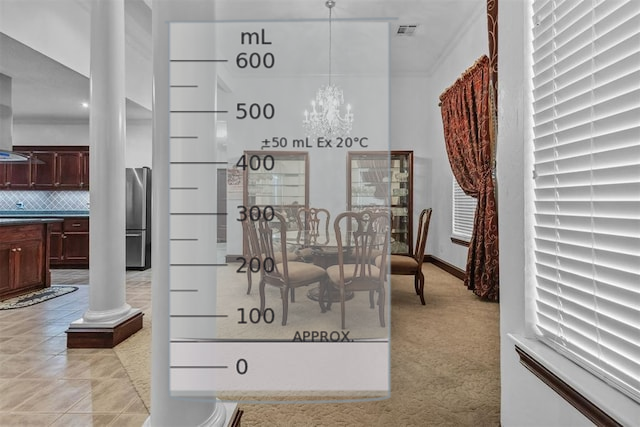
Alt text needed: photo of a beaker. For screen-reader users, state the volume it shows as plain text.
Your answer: 50 mL
